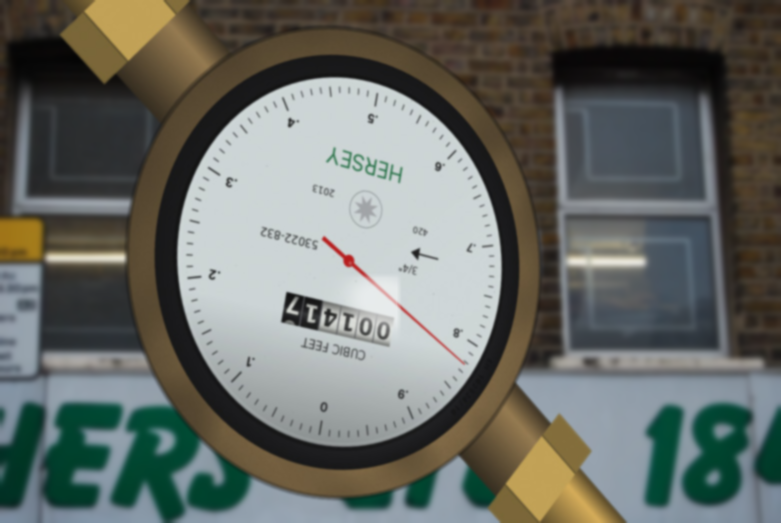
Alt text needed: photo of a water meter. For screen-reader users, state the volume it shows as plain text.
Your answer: 1416.82 ft³
